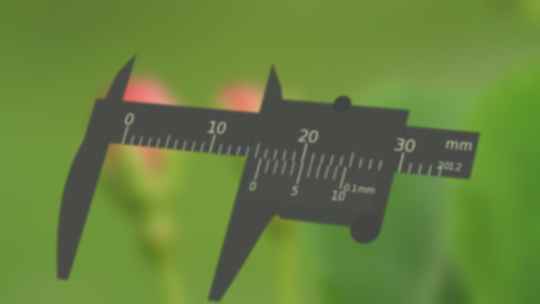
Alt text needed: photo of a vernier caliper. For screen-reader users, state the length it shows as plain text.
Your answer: 15.6 mm
